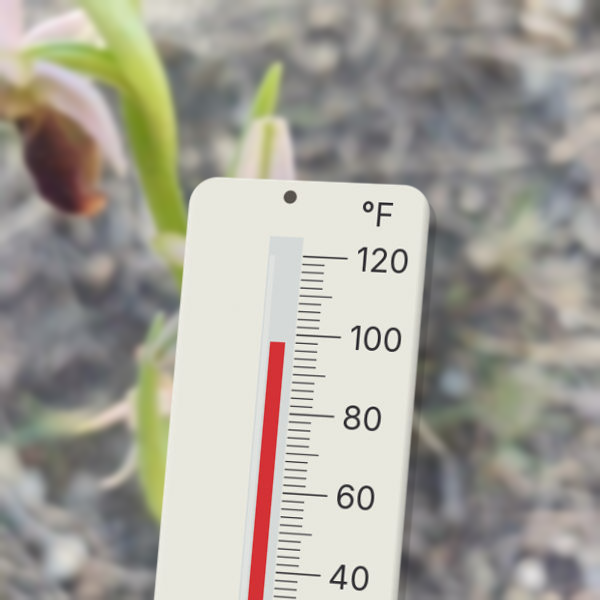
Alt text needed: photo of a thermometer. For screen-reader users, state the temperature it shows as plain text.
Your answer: 98 °F
